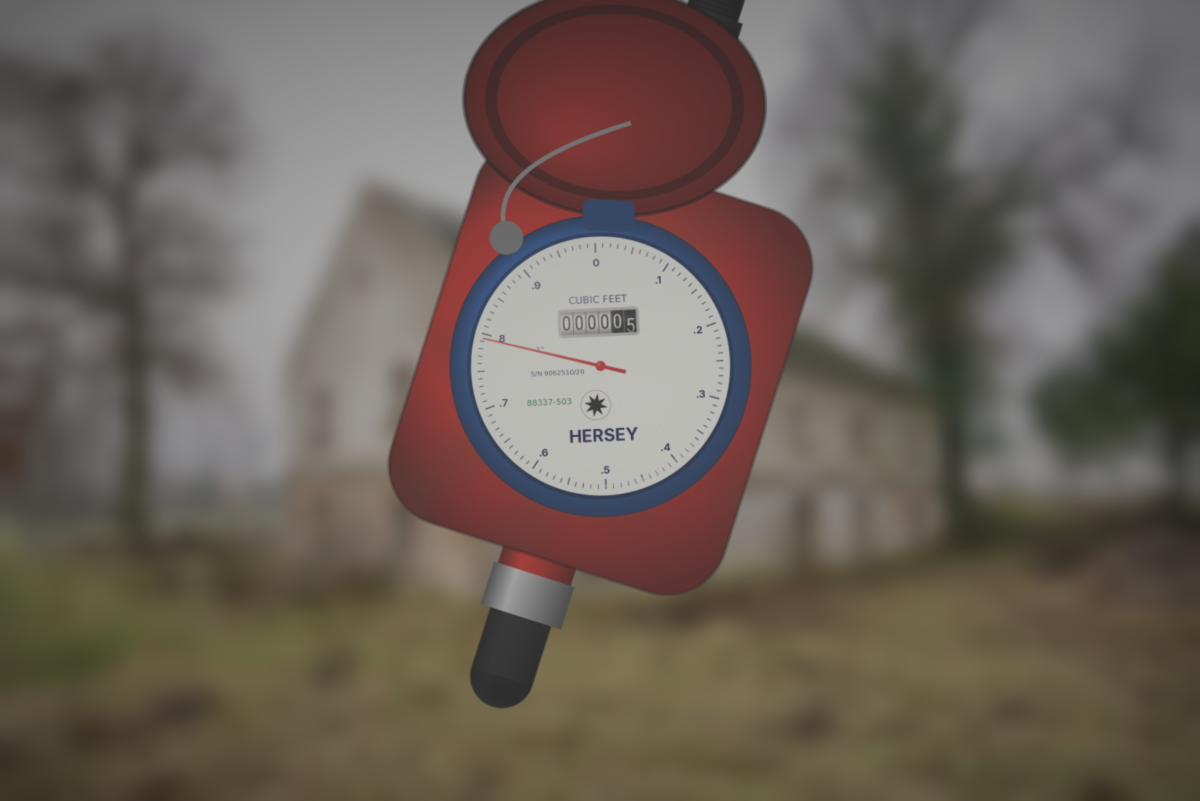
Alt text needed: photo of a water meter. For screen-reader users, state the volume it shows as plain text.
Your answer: 4.79 ft³
